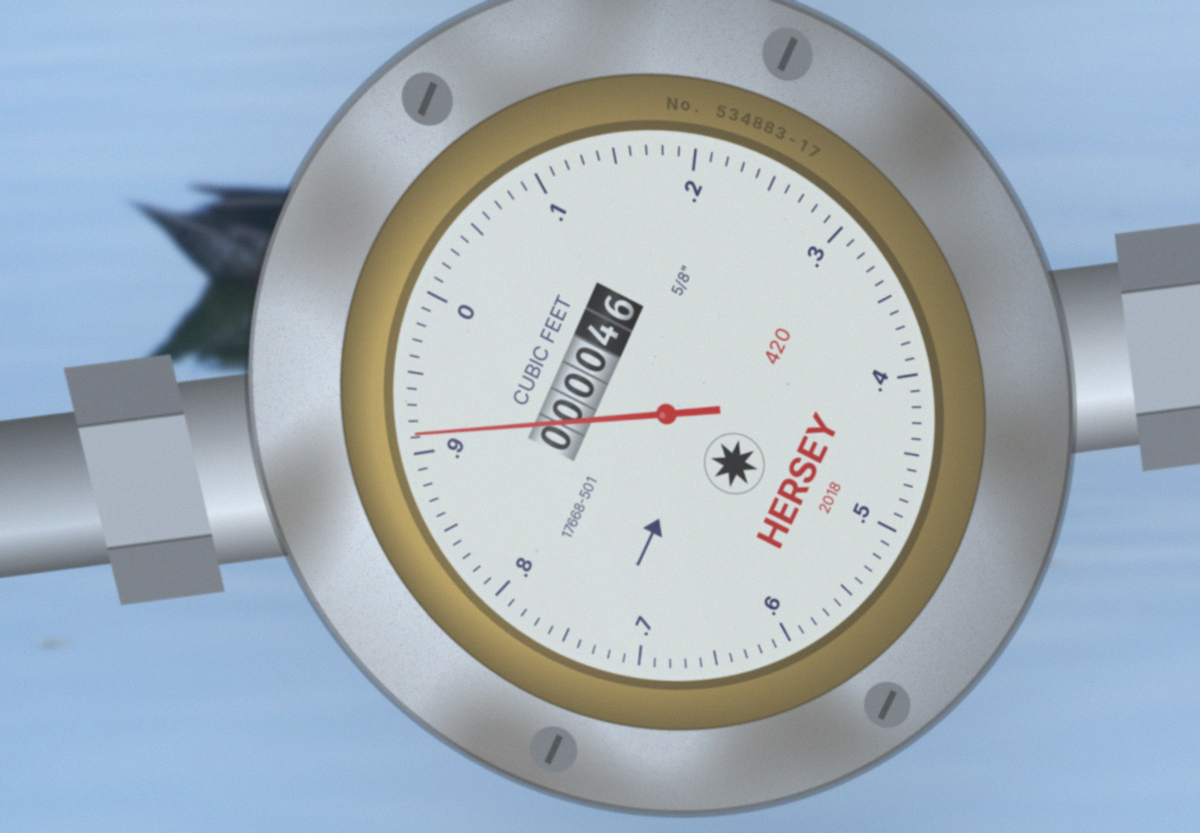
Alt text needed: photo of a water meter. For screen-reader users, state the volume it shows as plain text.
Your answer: 45.91 ft³
